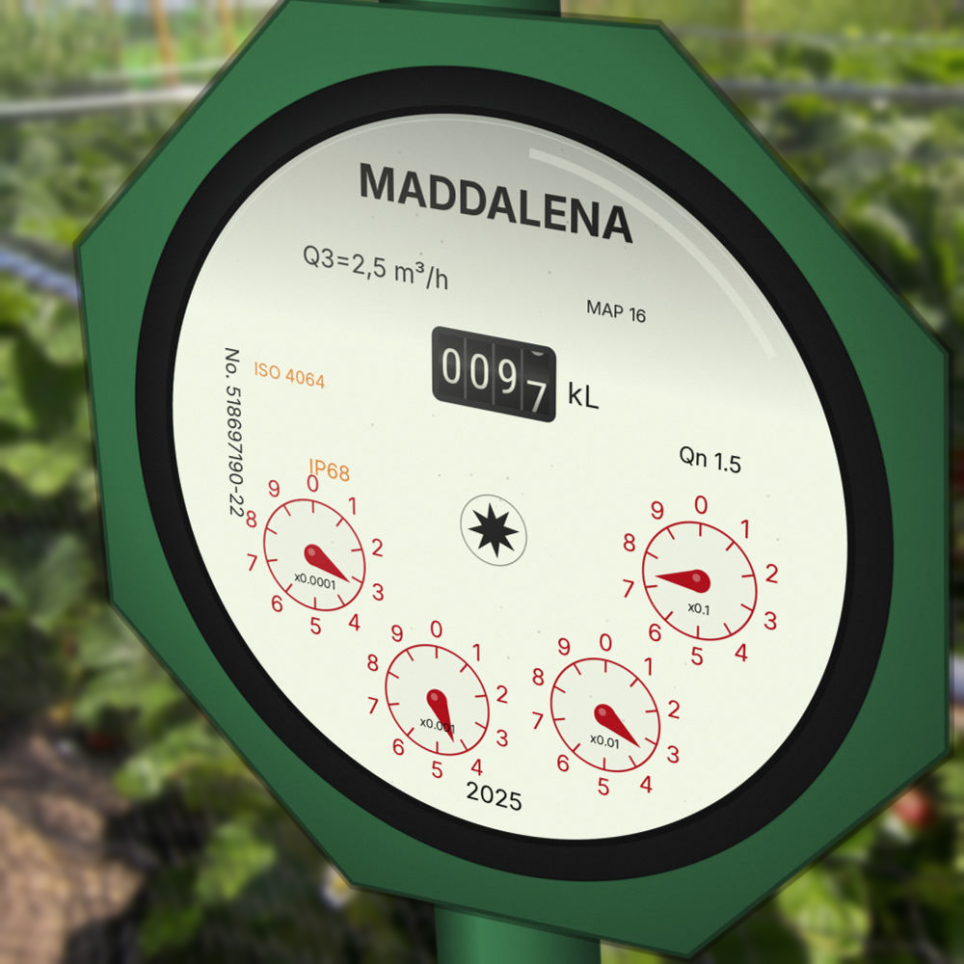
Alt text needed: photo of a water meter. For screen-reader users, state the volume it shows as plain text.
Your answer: 96.7343 kL
